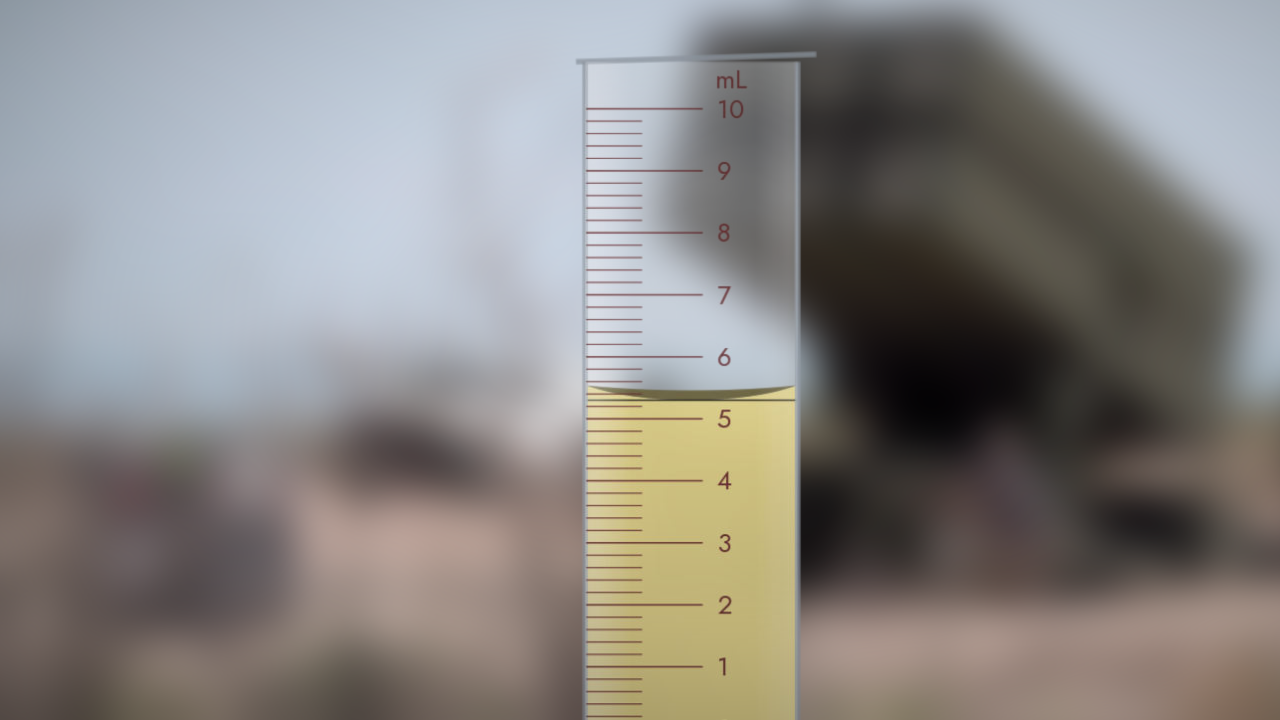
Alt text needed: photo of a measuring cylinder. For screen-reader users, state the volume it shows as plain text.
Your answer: 5.3 mL
